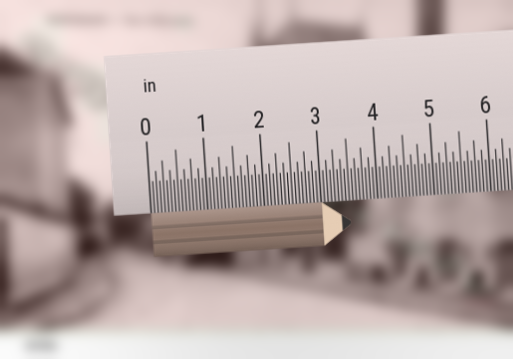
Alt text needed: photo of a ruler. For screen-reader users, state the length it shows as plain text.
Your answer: 3.5 in
